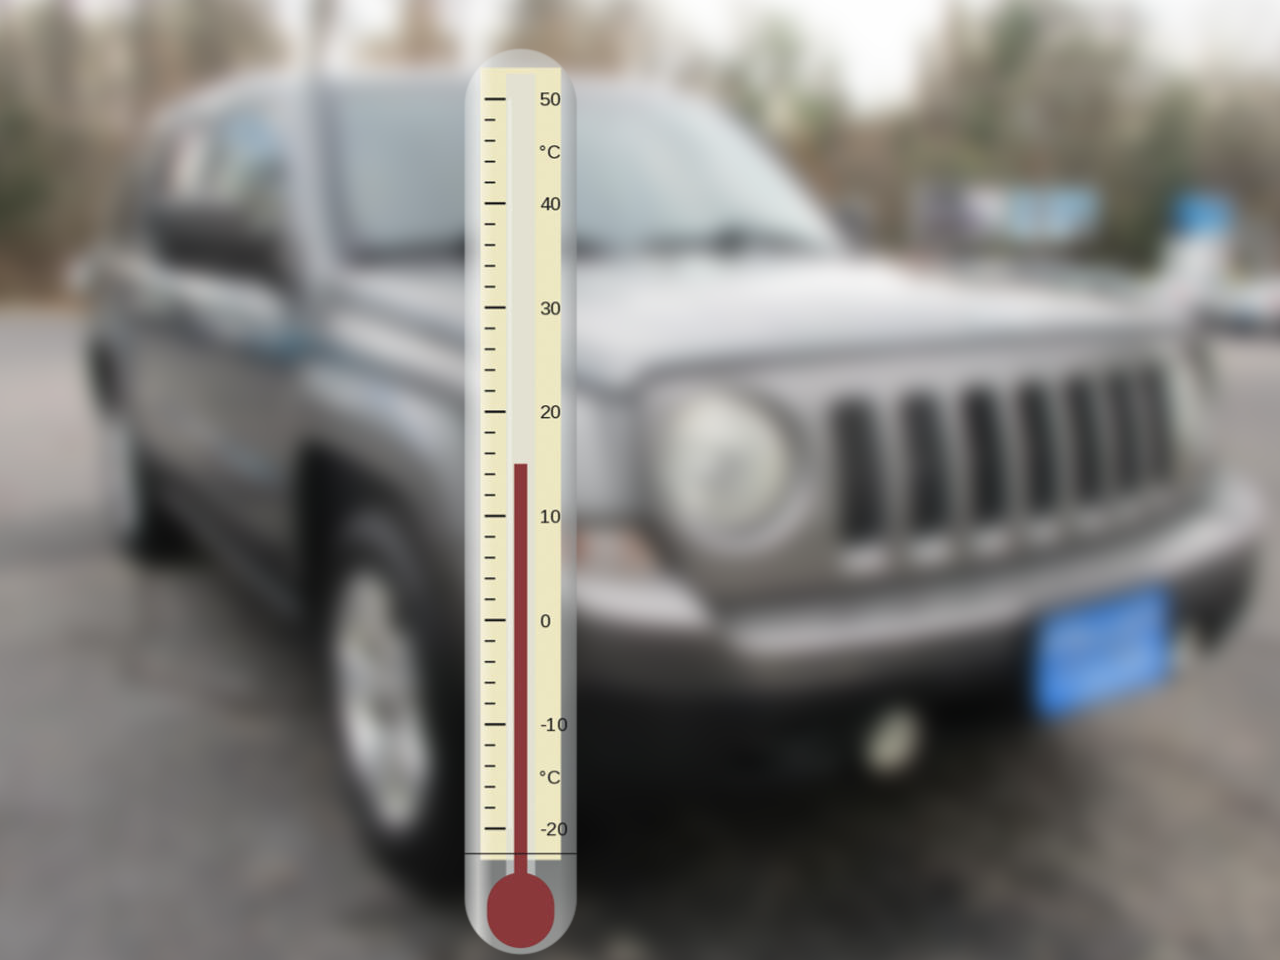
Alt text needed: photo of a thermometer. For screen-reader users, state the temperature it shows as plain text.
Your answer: 15 °C
